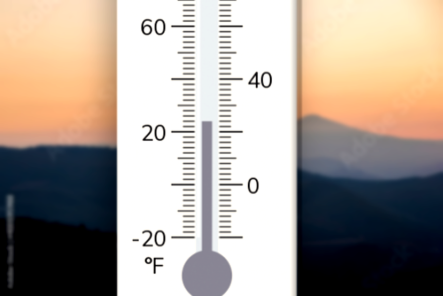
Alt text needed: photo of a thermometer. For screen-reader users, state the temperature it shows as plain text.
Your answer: 24 °F
